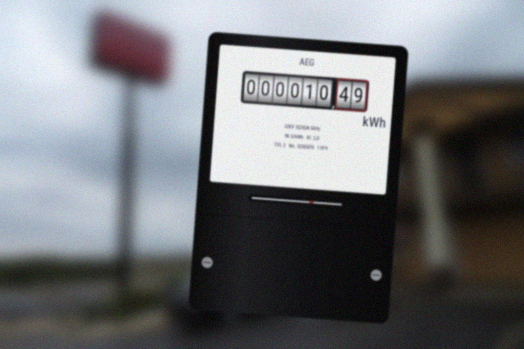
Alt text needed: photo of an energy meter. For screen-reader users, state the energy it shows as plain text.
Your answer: 10.49 kWh
